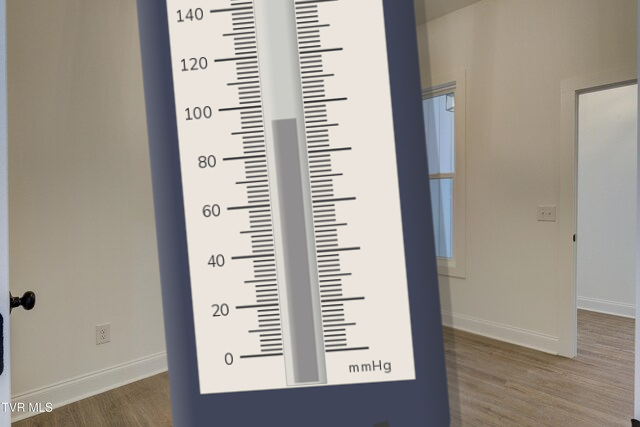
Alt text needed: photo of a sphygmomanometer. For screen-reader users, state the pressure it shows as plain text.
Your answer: 94 mmHg
